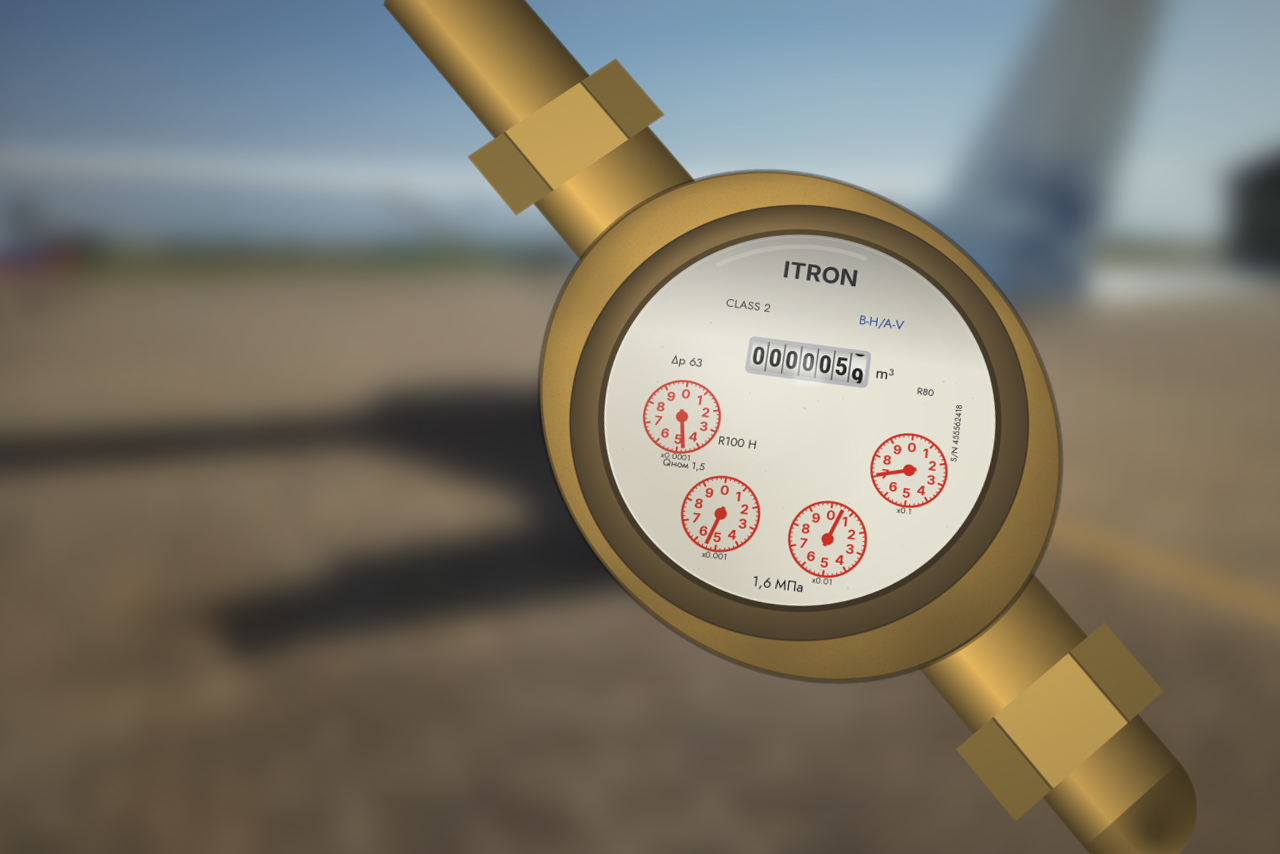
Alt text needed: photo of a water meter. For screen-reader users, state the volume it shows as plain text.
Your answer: 58.7054 m³
